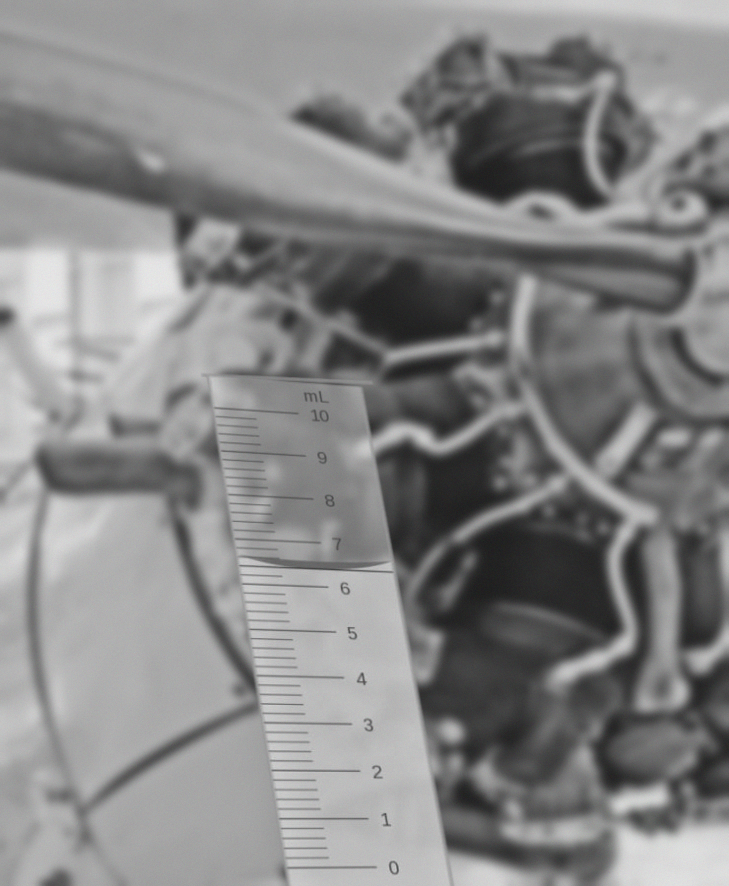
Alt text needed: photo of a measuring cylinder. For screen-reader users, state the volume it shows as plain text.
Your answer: 6.4 mL
